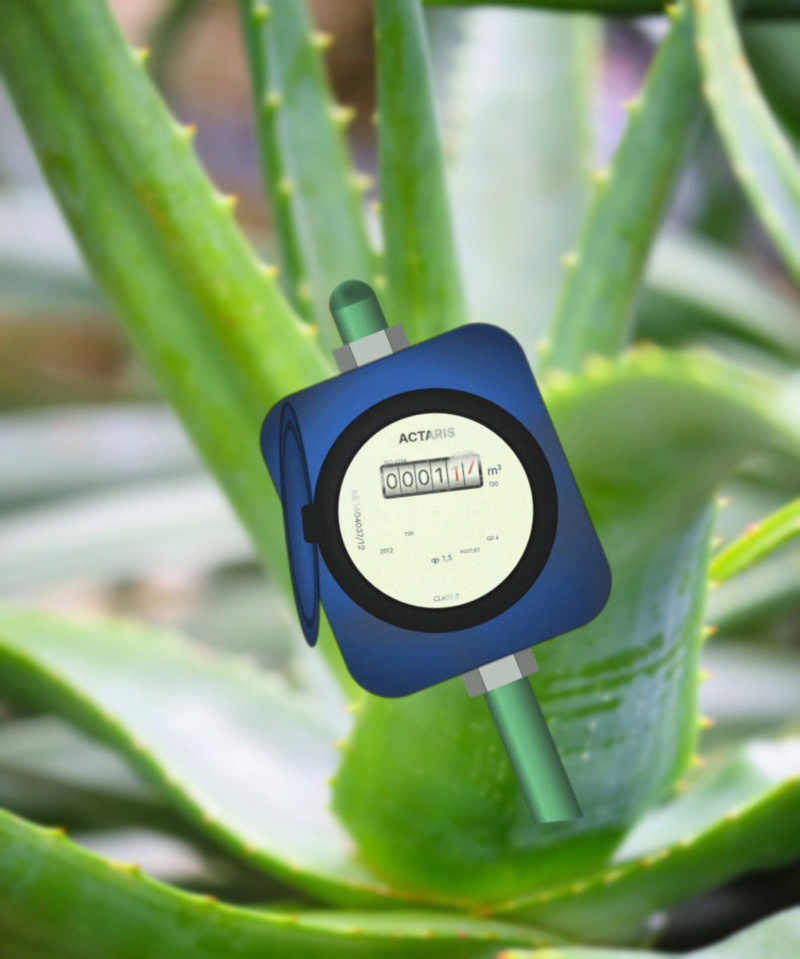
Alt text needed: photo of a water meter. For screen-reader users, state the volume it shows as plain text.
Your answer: 1.17 m³
